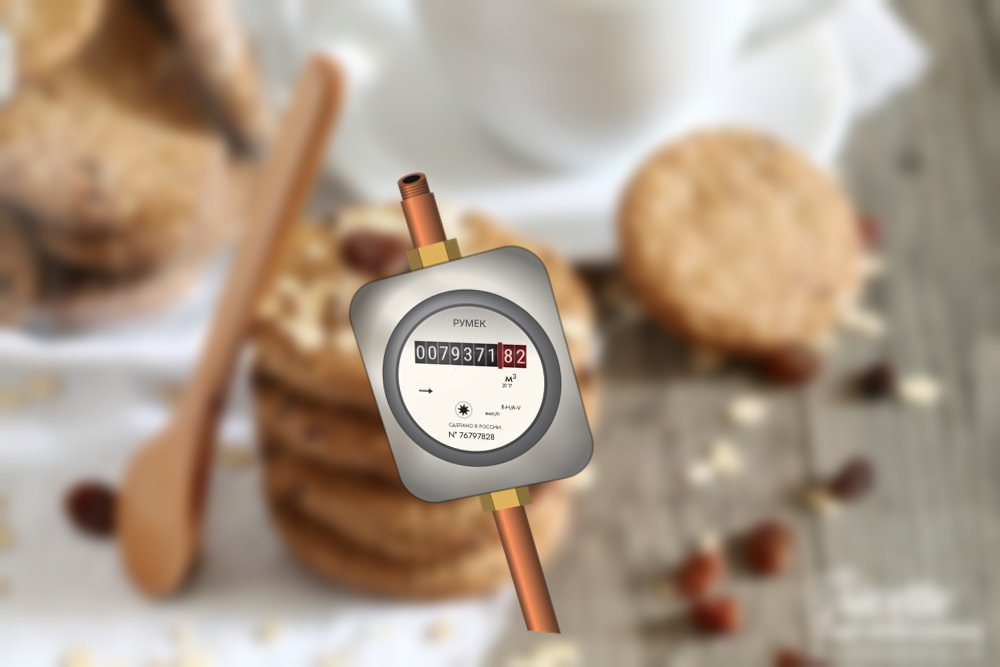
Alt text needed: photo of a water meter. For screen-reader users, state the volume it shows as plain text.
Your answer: 79371.82 m³
